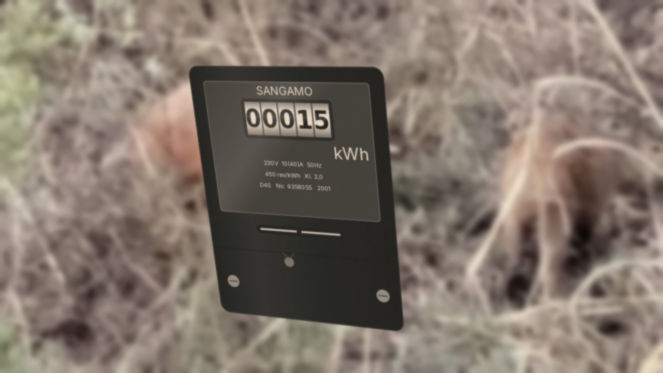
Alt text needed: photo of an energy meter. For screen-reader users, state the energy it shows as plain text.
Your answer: 15 kWh
